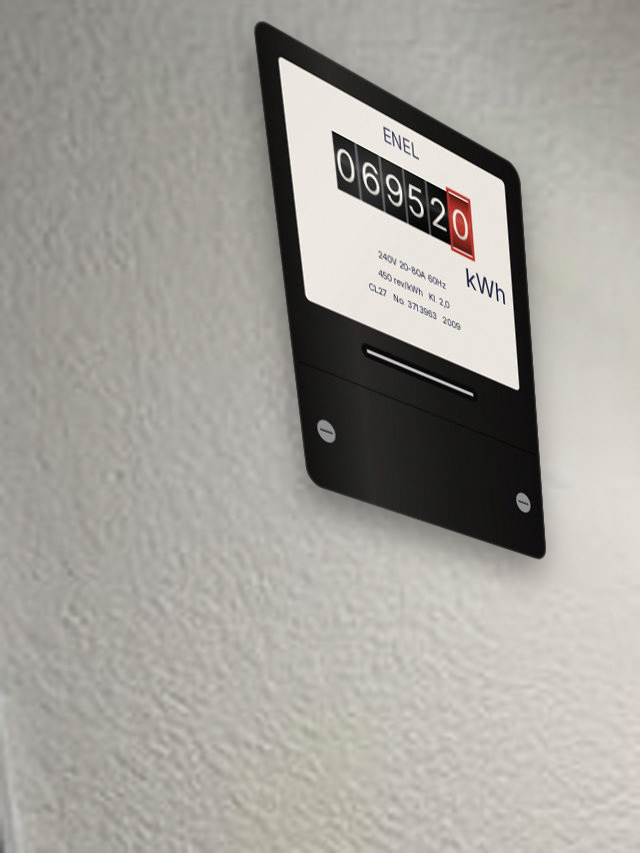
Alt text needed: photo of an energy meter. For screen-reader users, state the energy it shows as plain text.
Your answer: 6952.0 kWh
